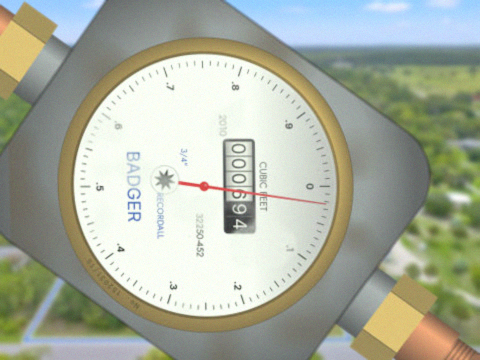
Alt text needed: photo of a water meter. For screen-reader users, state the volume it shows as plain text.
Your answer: 694.02 ft³
